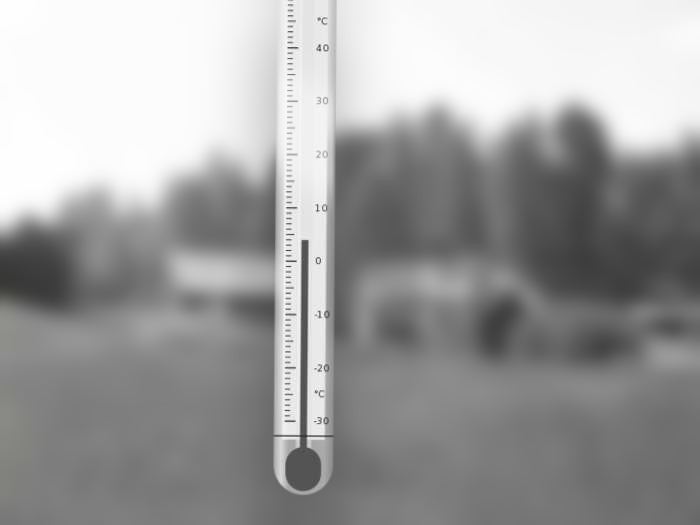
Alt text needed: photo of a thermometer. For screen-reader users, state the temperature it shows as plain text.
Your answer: 4 °C
